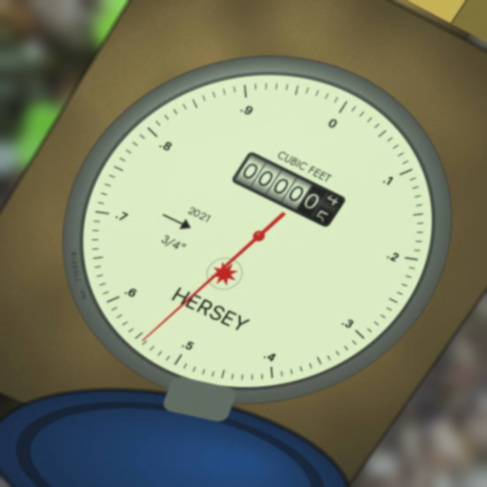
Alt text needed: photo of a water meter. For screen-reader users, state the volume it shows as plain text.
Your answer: 4.54 ft³
